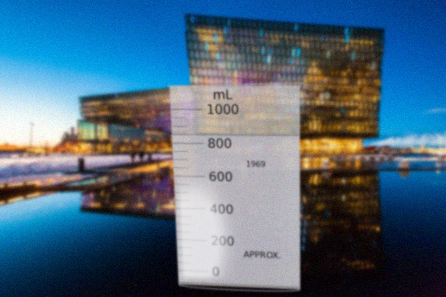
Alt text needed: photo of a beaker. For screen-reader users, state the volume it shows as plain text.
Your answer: 850 mL
